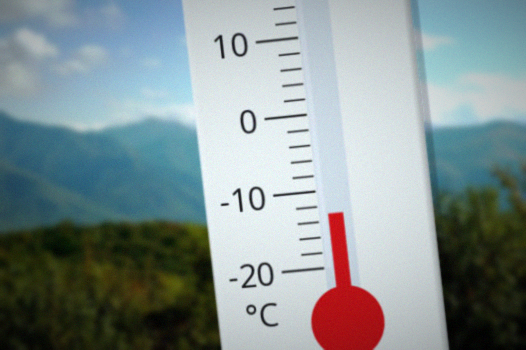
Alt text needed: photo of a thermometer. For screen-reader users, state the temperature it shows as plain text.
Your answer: -13 °C
